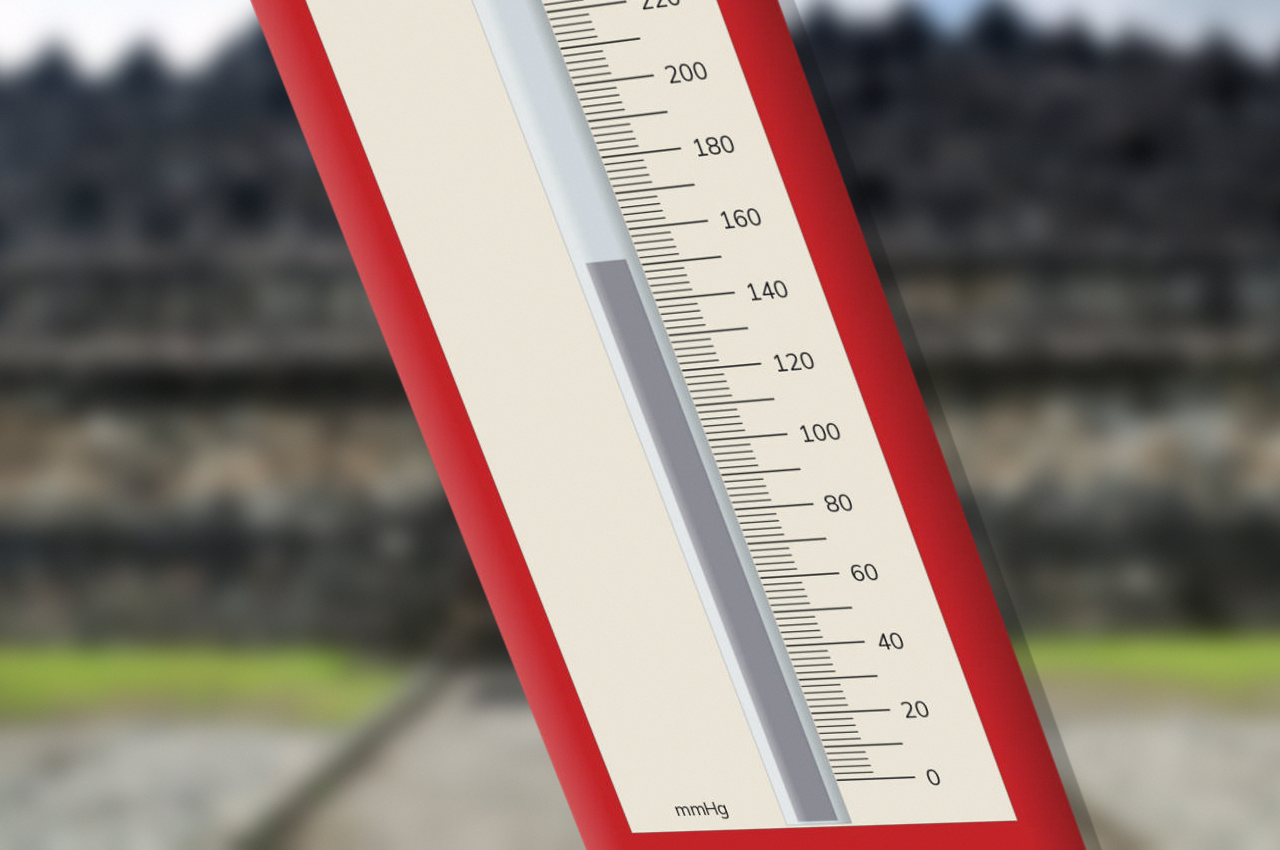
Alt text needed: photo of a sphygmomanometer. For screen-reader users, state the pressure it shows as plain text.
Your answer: 152 mmHg
